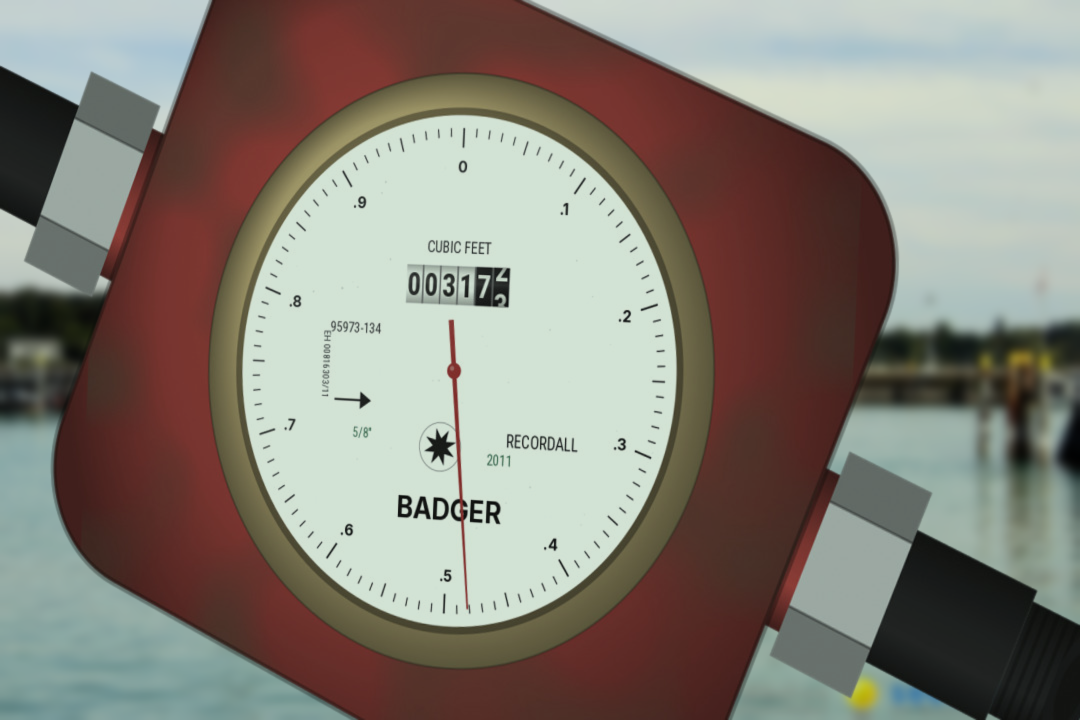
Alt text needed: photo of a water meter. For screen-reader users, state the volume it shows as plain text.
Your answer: 3172.48 ft³
